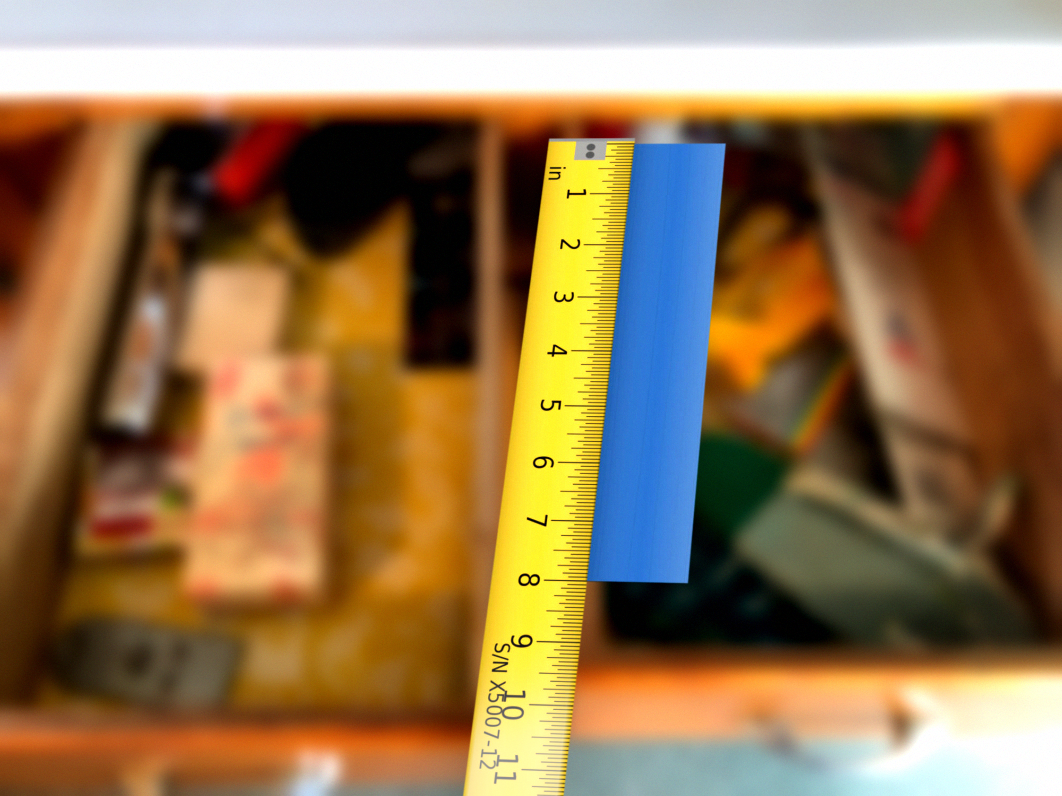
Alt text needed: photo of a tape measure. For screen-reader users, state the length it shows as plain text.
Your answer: 8 in
